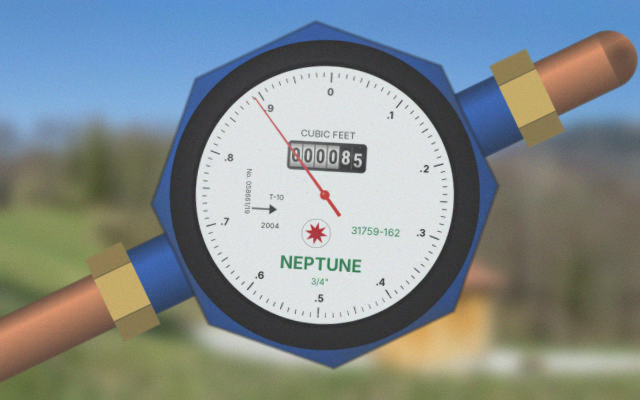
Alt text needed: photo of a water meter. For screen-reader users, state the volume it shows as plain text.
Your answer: 84.89 ft³
